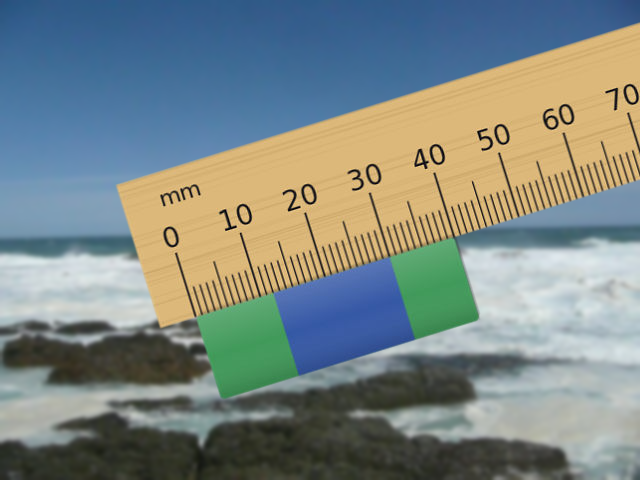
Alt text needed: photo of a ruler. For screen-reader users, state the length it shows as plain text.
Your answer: 40 mm
